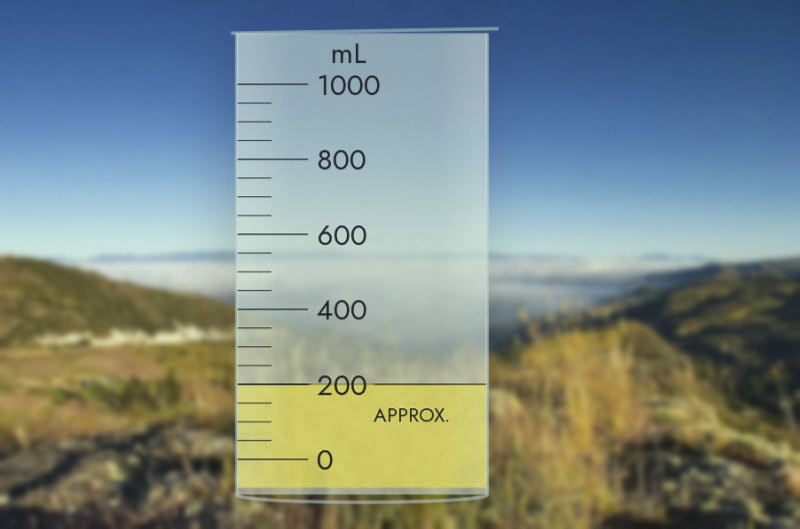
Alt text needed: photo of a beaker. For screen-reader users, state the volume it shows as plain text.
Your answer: 200 mL
